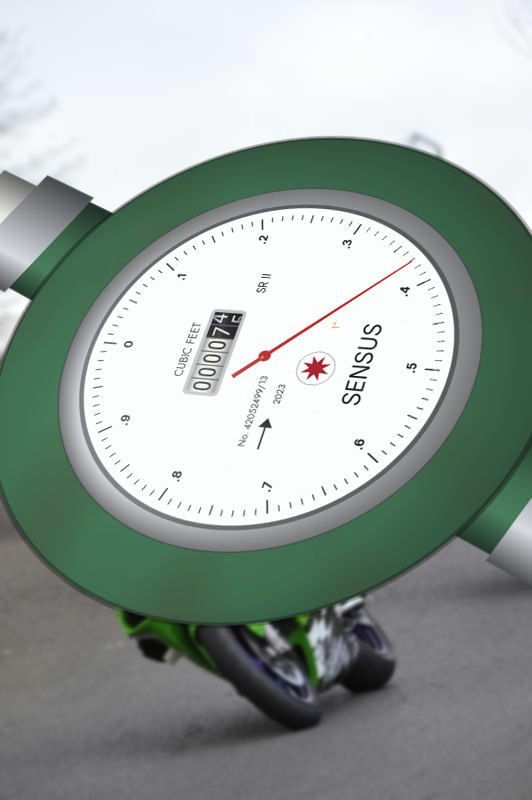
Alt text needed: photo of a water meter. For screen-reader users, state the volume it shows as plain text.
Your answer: 74.37 ft³
